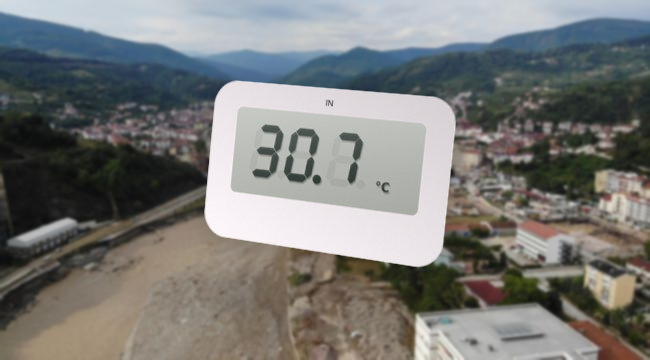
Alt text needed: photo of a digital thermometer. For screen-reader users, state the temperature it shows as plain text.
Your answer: 30.7 °C
